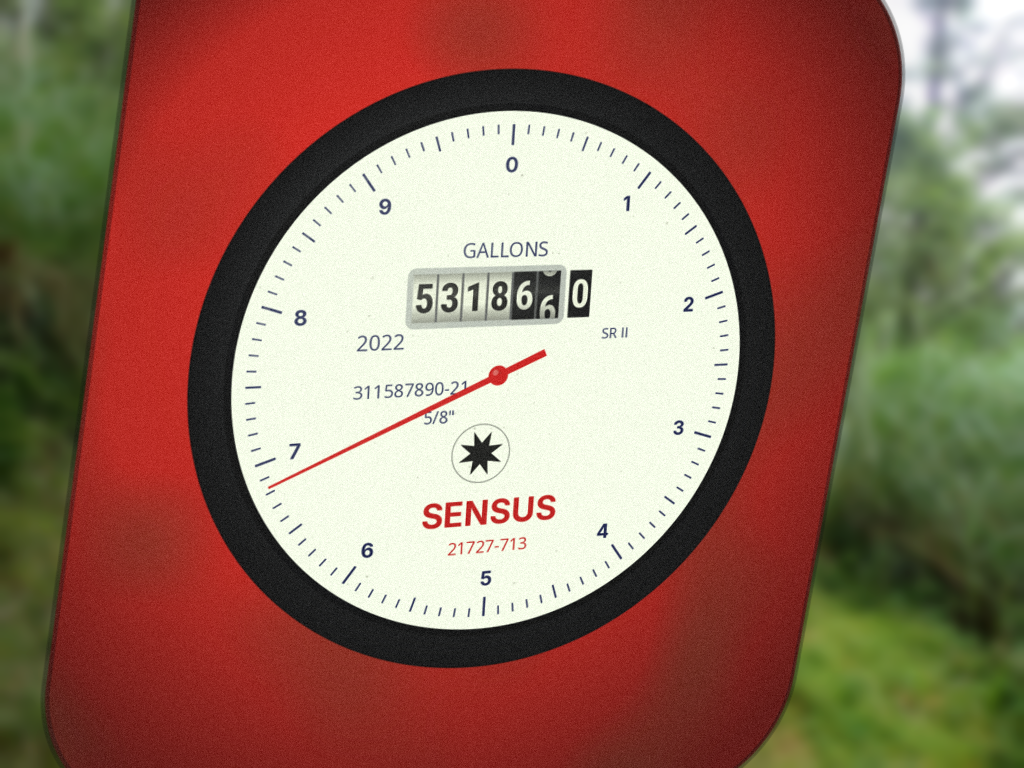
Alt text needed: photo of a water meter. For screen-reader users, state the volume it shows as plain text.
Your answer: 5318656.8 gal
